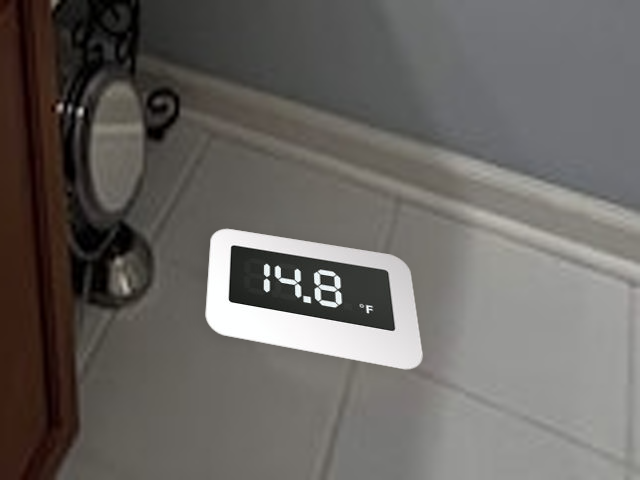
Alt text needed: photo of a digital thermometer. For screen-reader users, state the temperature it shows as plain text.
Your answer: 14.8 °F
